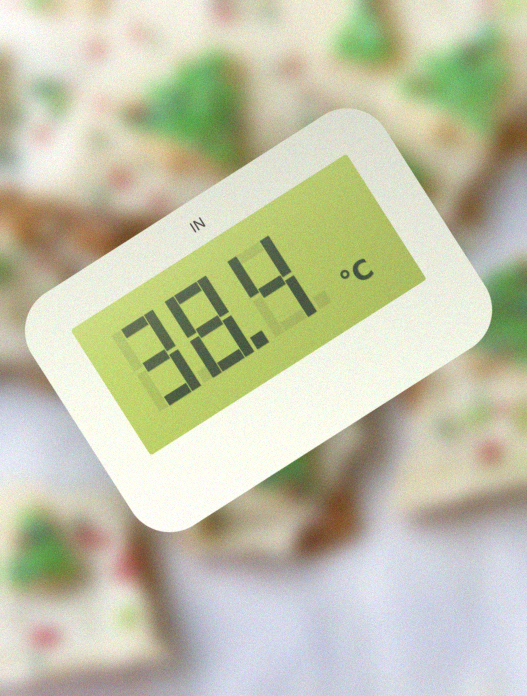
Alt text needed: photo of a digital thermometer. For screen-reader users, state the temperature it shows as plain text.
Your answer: 38.4 °C
